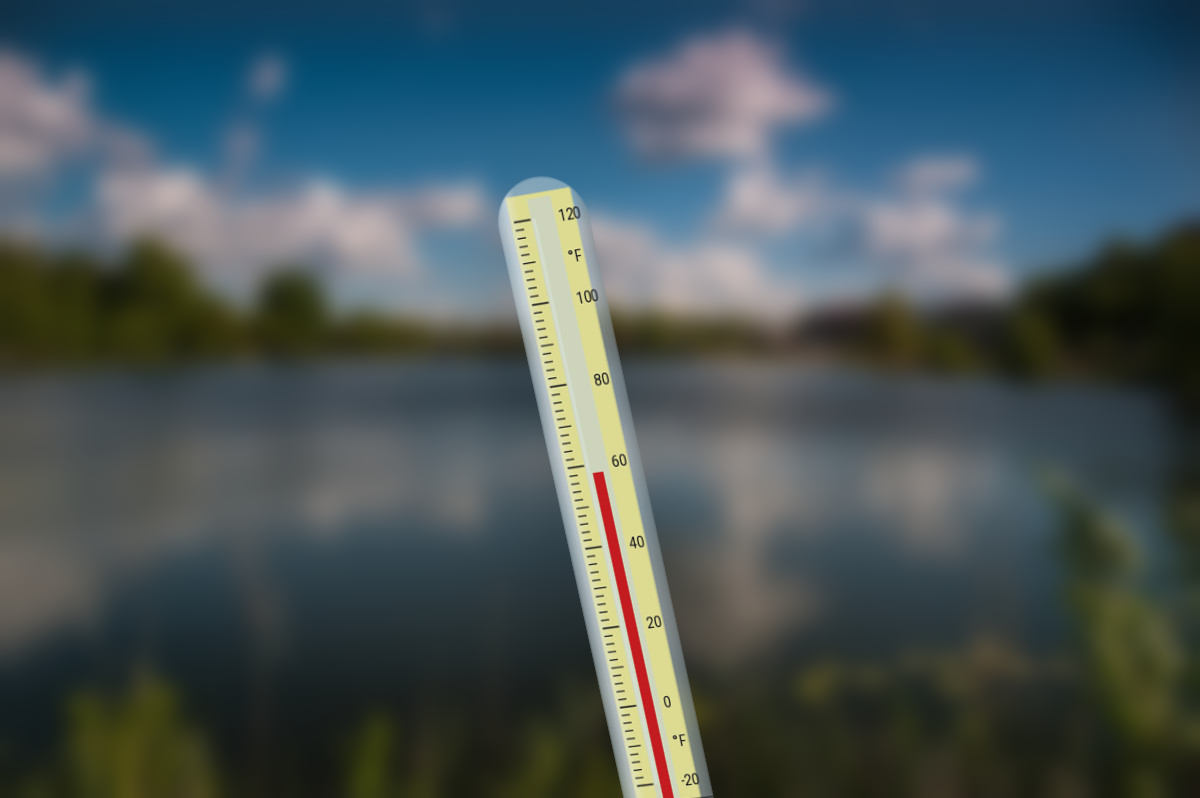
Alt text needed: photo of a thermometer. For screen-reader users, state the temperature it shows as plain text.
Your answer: 58 °F
